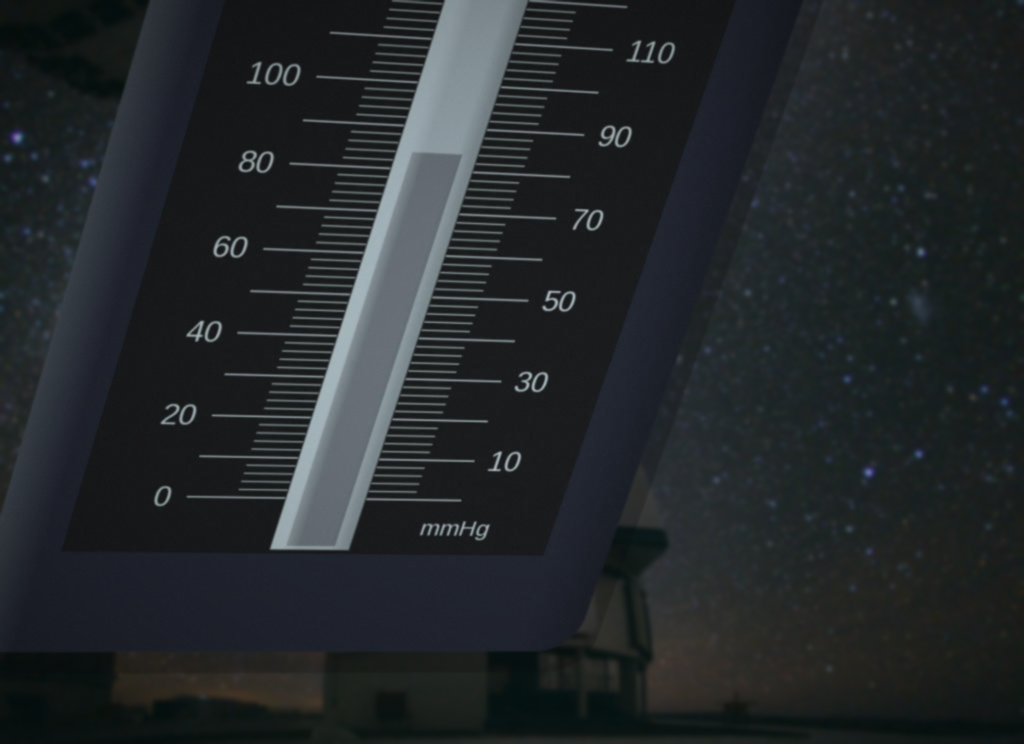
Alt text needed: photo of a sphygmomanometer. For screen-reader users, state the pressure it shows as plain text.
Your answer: 84 mmHg
